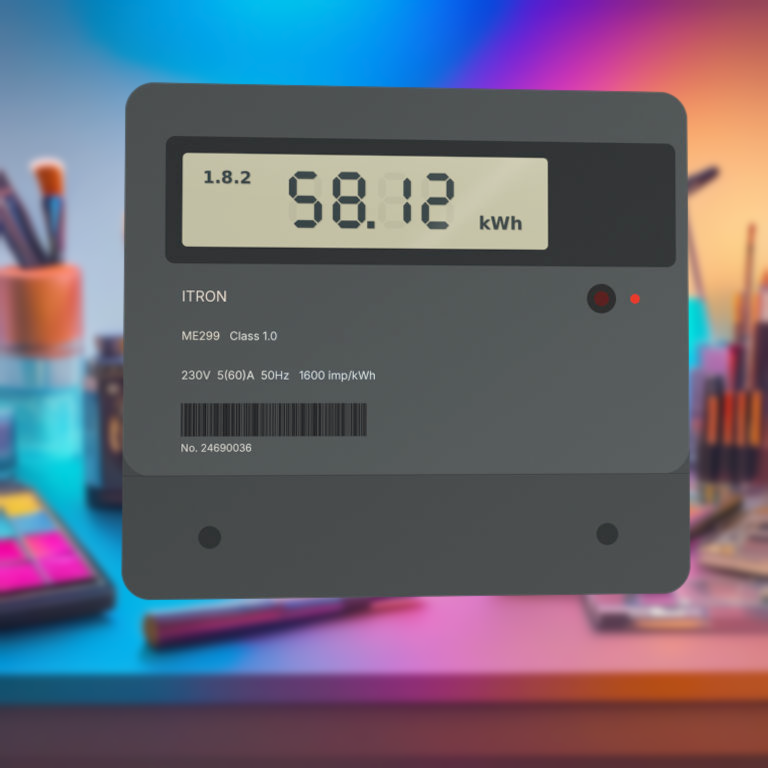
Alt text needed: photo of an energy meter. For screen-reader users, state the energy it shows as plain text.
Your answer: 58.12 kWh
